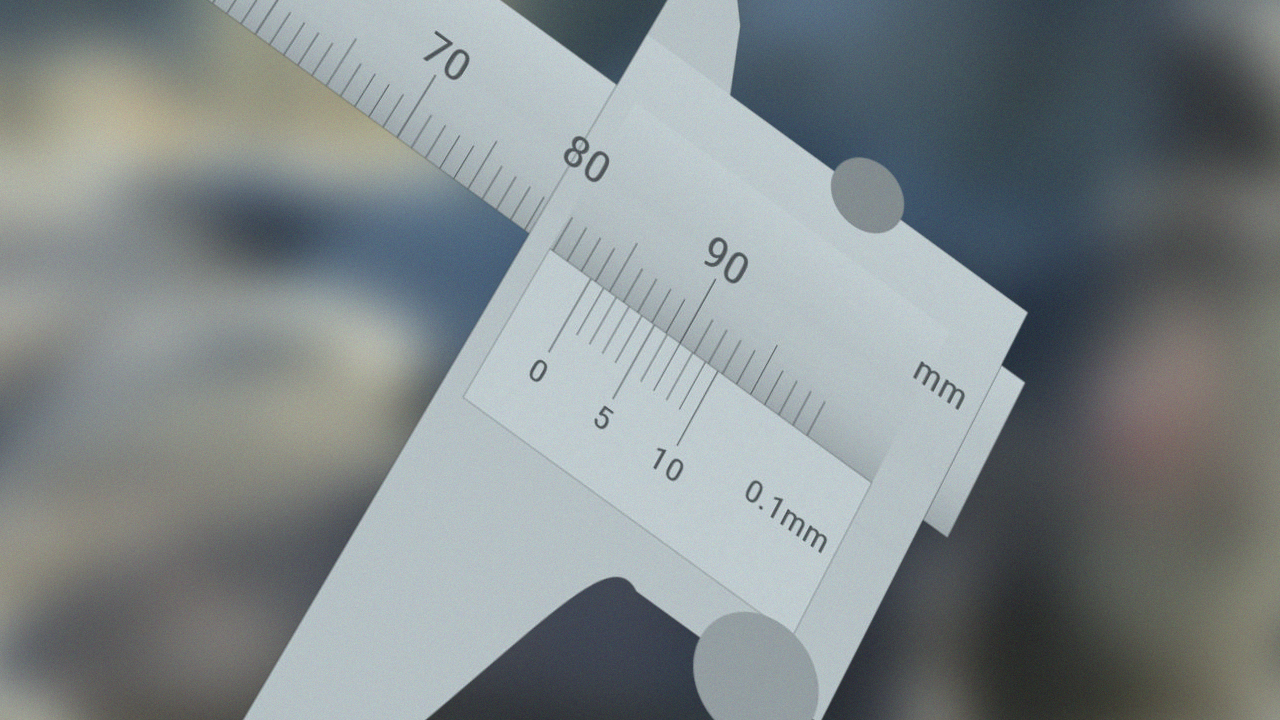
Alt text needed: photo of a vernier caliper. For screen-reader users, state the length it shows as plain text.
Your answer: 83.7 mm
